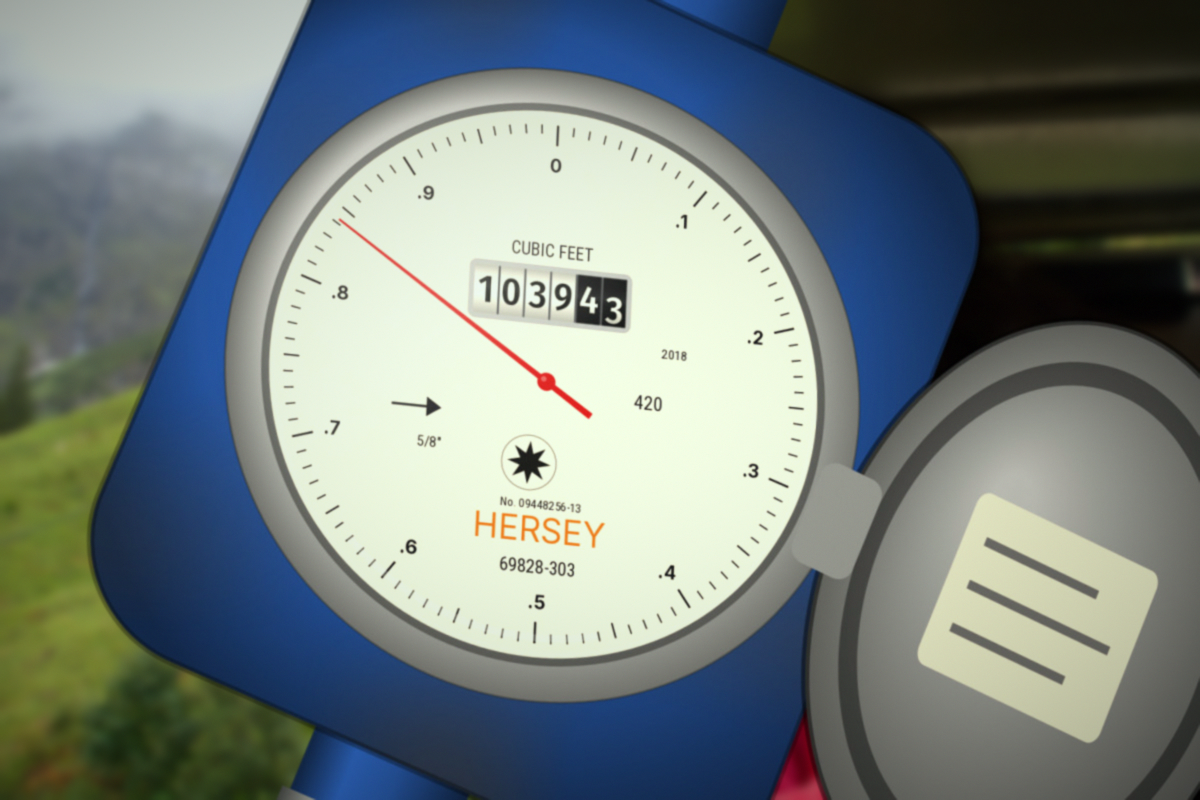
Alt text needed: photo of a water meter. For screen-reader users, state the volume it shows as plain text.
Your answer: 103942.84 ft³
